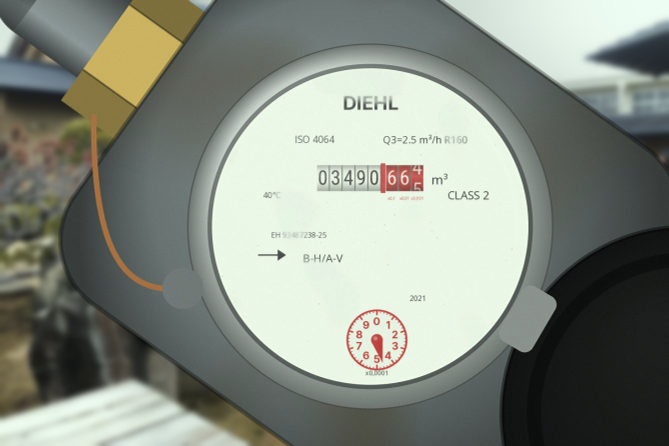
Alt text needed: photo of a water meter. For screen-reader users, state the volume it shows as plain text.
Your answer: 3490.6644 m³
